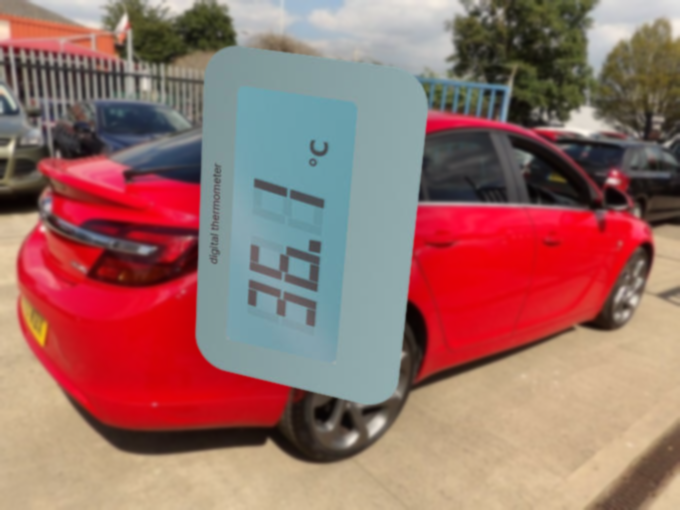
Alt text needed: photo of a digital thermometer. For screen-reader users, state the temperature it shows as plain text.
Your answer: 36.1 °C
